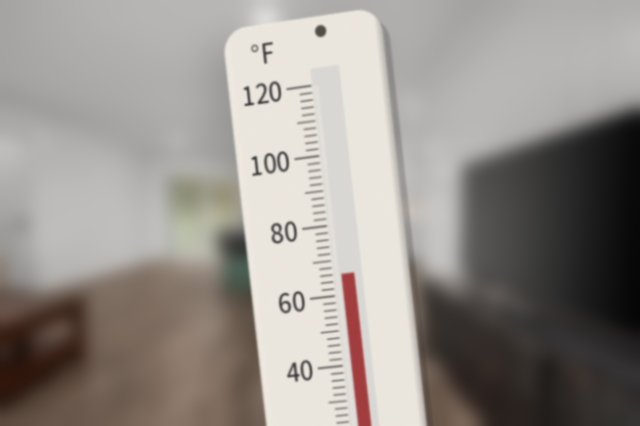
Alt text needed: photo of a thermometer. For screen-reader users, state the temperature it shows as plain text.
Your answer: 66 °F
